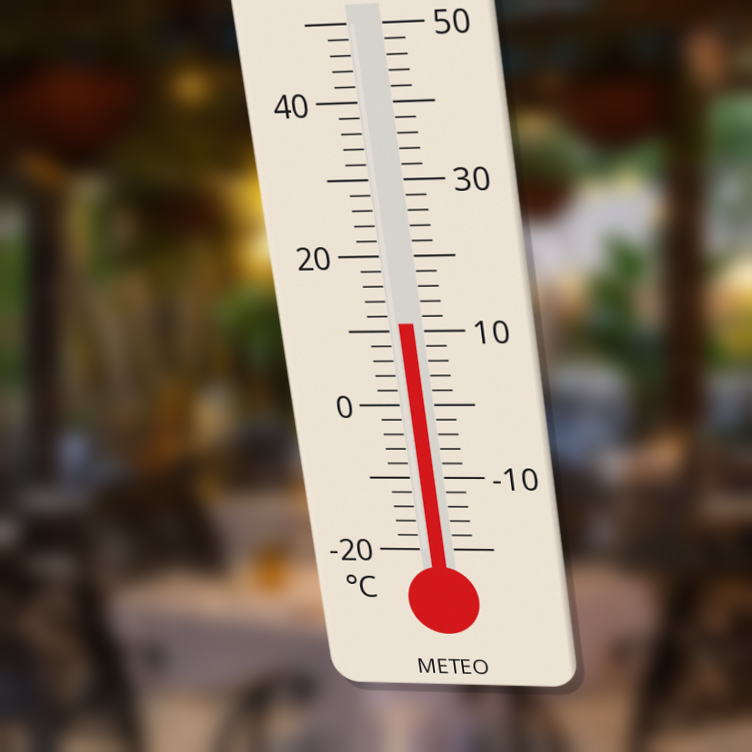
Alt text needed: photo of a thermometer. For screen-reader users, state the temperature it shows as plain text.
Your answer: 11 °C
